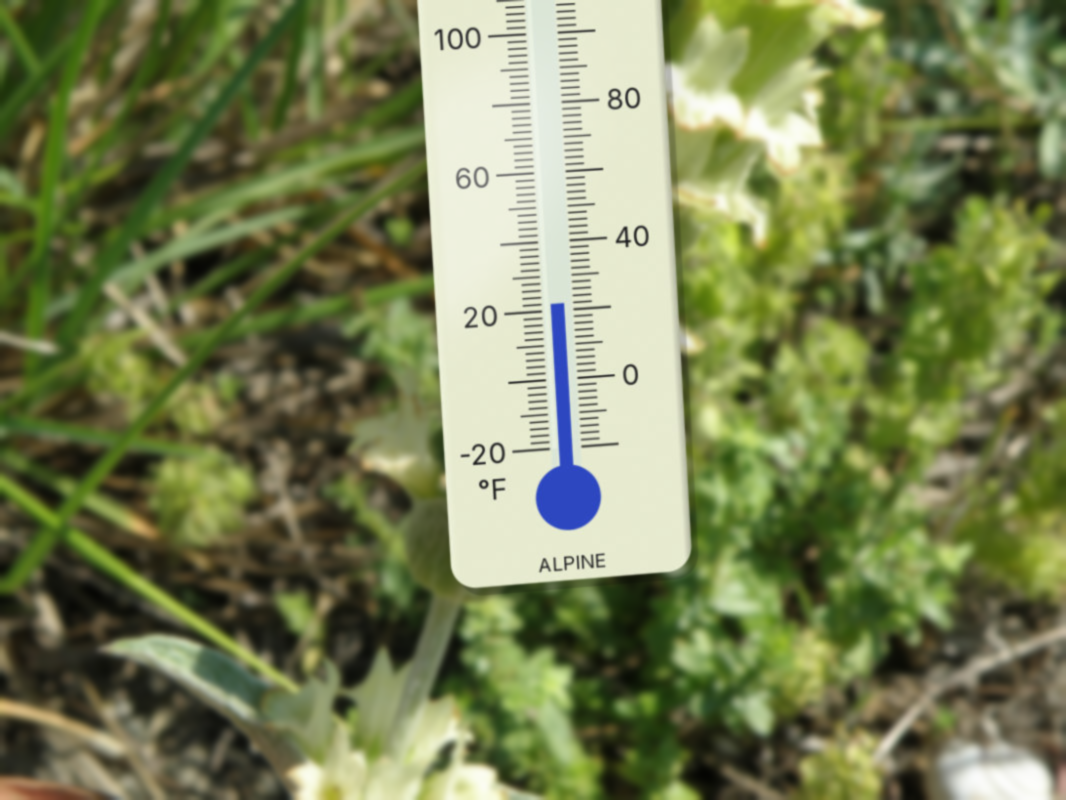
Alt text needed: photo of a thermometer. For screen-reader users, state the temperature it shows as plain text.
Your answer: 22 °F
